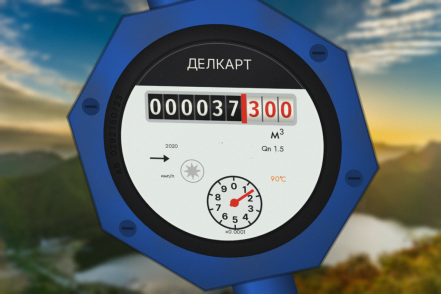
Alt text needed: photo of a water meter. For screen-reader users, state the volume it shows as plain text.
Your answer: 37.3001 m³
